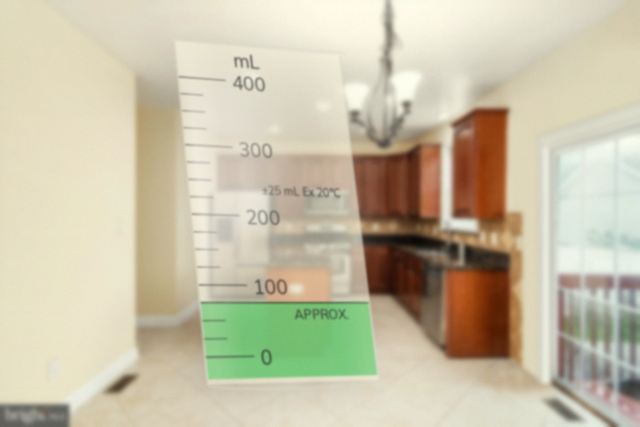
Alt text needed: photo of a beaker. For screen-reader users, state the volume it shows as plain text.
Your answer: 75 mL
